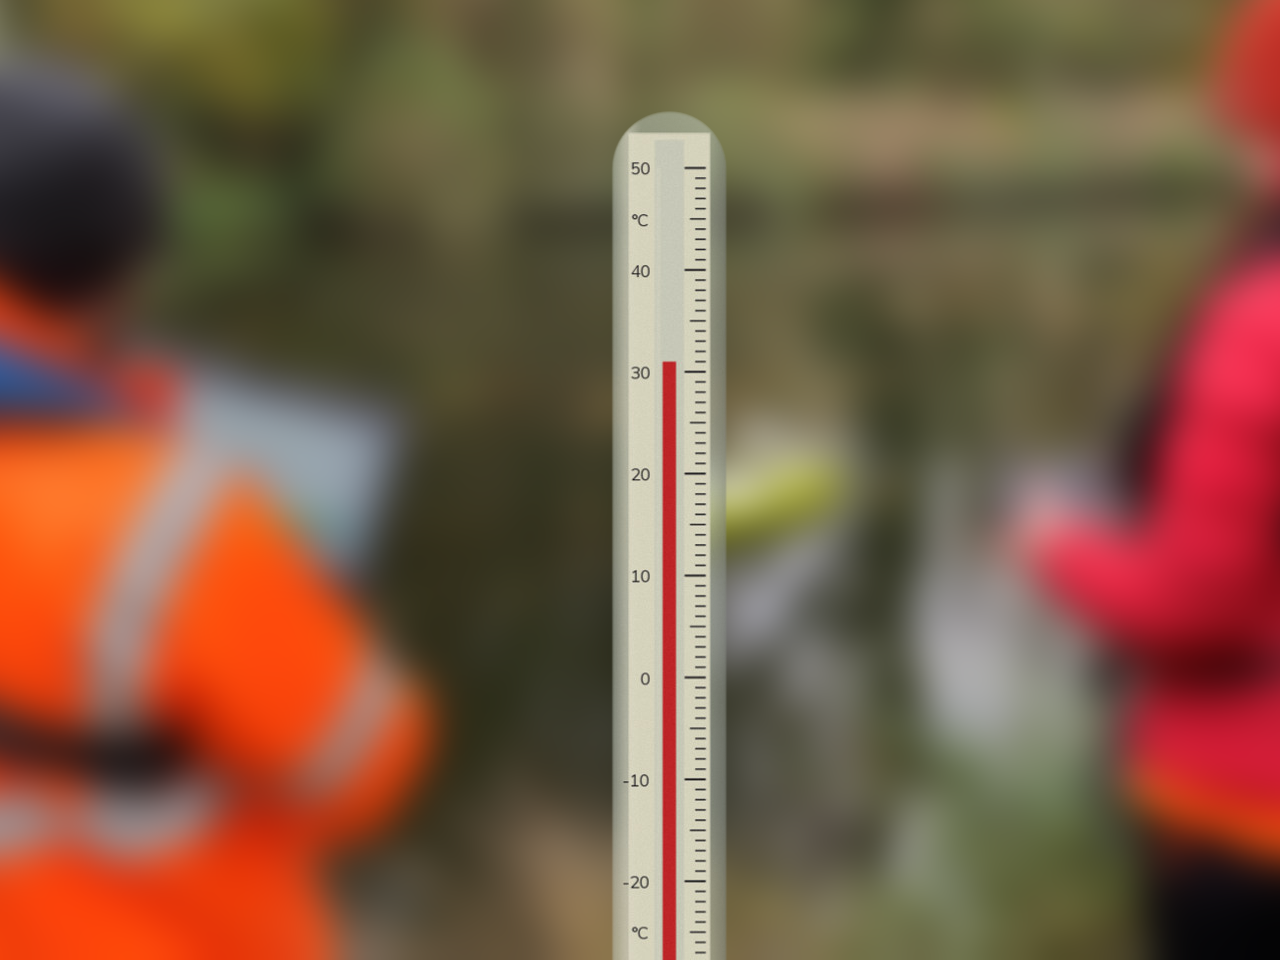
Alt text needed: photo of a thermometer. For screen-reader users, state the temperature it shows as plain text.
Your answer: 31 °C
